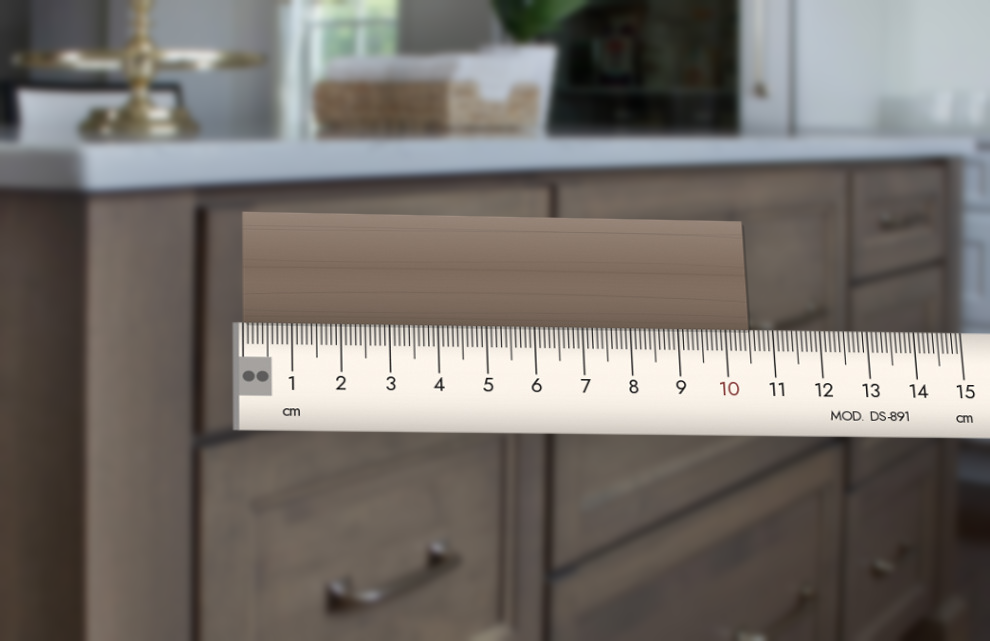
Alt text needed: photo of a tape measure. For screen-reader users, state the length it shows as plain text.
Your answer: 10.5 cm
